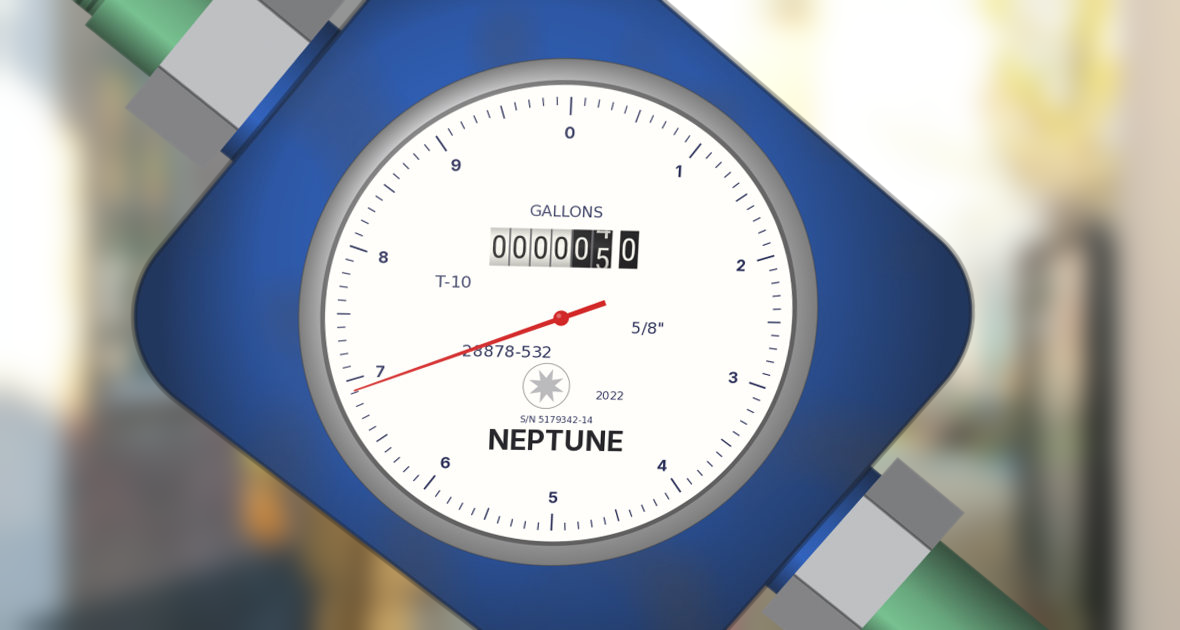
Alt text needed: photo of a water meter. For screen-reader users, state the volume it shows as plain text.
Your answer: 46.9 gal
